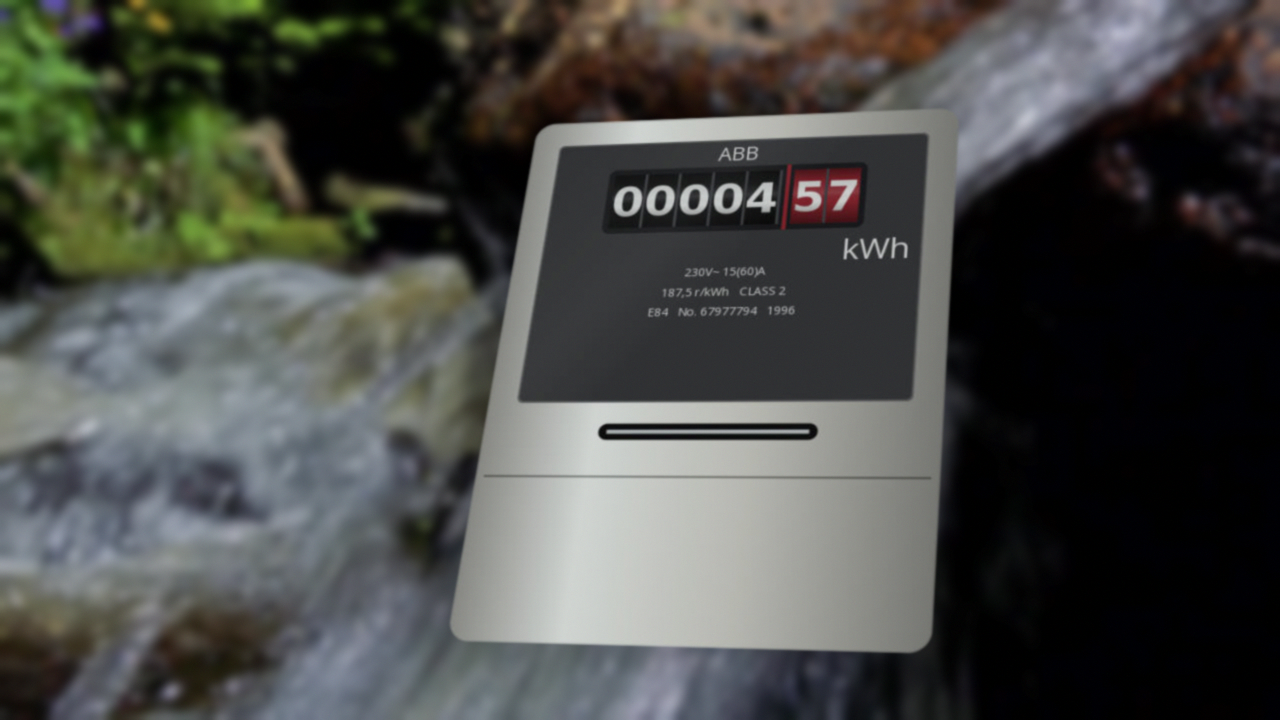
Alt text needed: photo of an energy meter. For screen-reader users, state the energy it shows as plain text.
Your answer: 4.57 kWh
